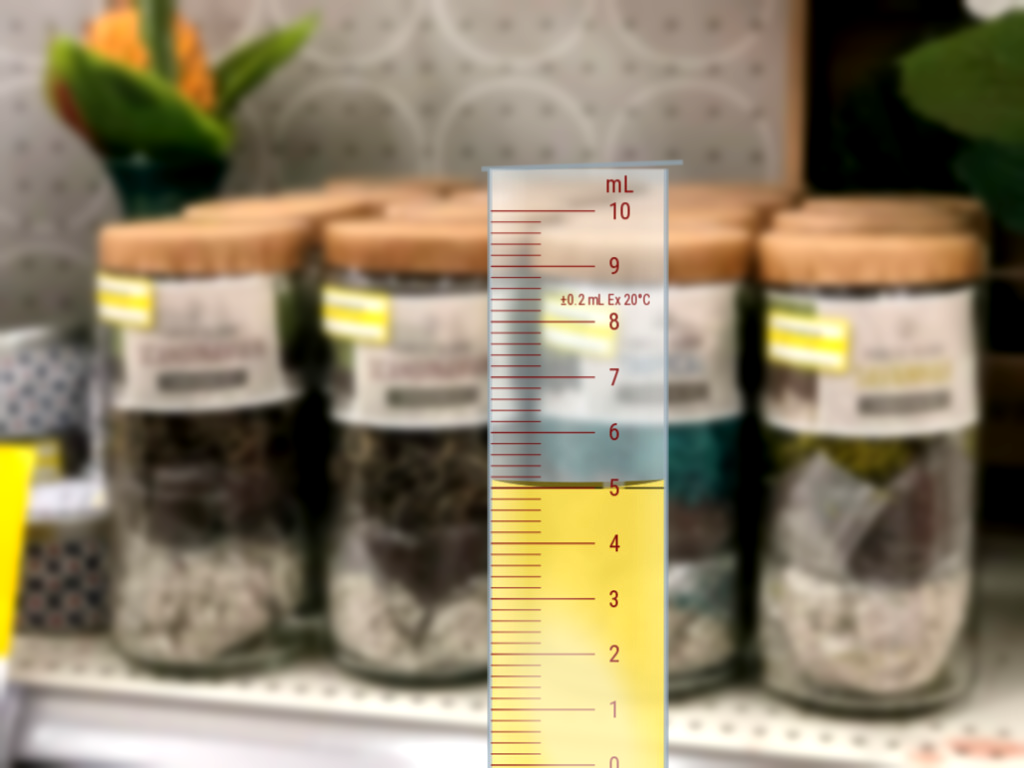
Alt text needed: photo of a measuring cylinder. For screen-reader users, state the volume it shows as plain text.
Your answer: 5 mL
